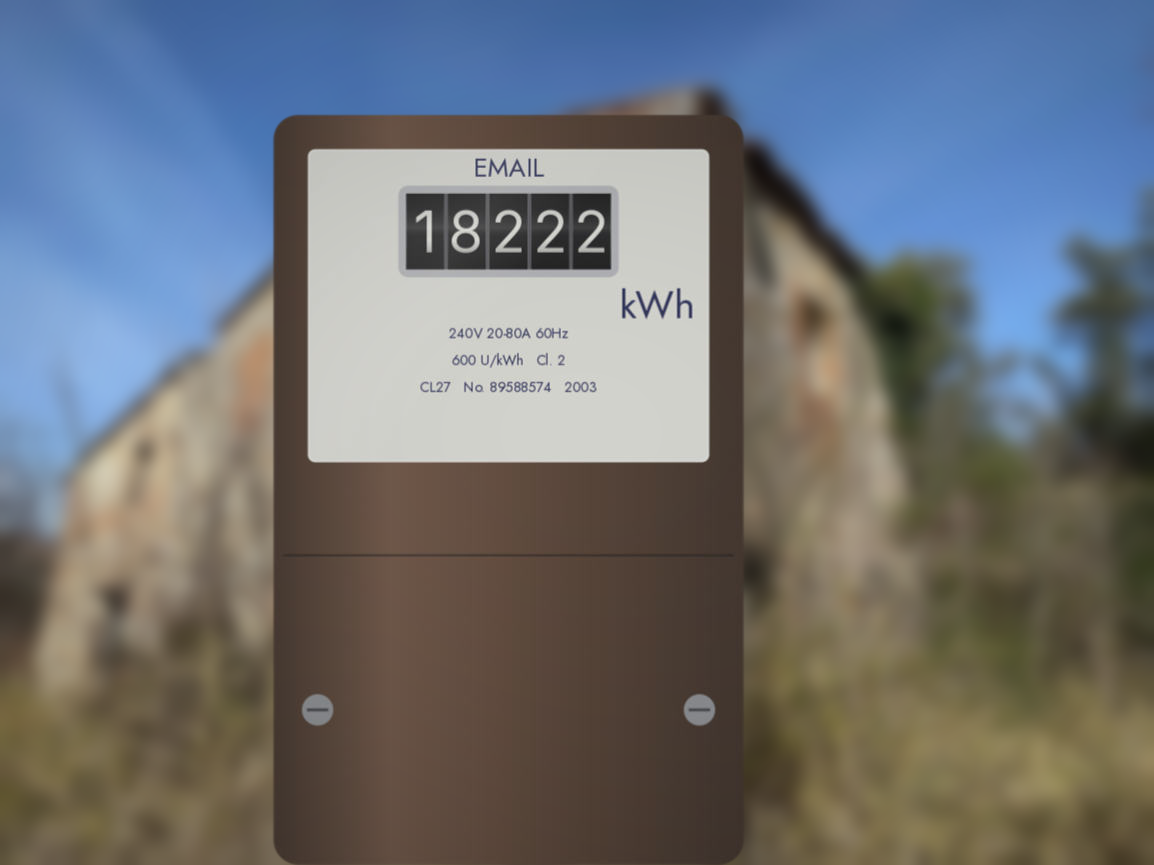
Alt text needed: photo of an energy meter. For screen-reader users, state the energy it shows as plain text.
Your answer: 18222 kWh
